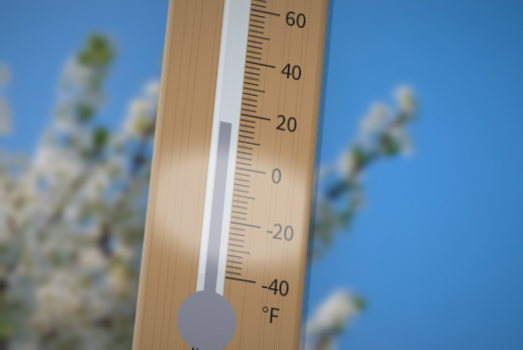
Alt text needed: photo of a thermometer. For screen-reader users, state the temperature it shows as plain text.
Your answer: 16 °F
